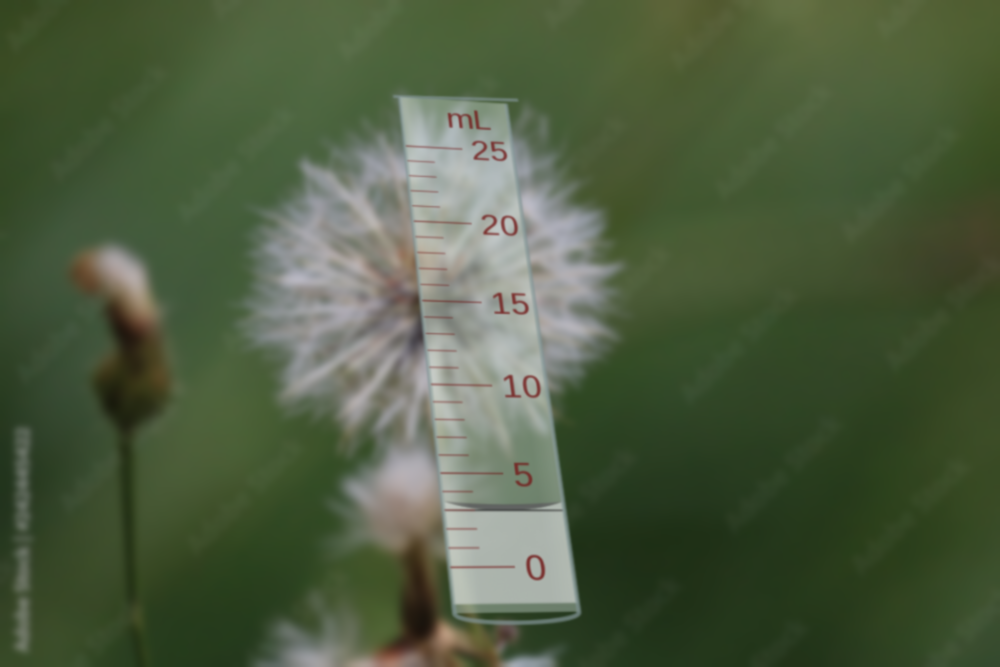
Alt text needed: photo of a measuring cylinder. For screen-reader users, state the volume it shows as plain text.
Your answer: 3 mL
